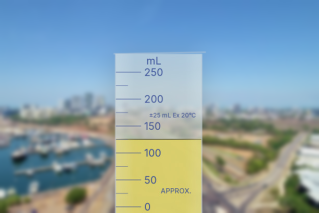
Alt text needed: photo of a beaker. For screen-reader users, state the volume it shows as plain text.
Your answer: 125 mL
